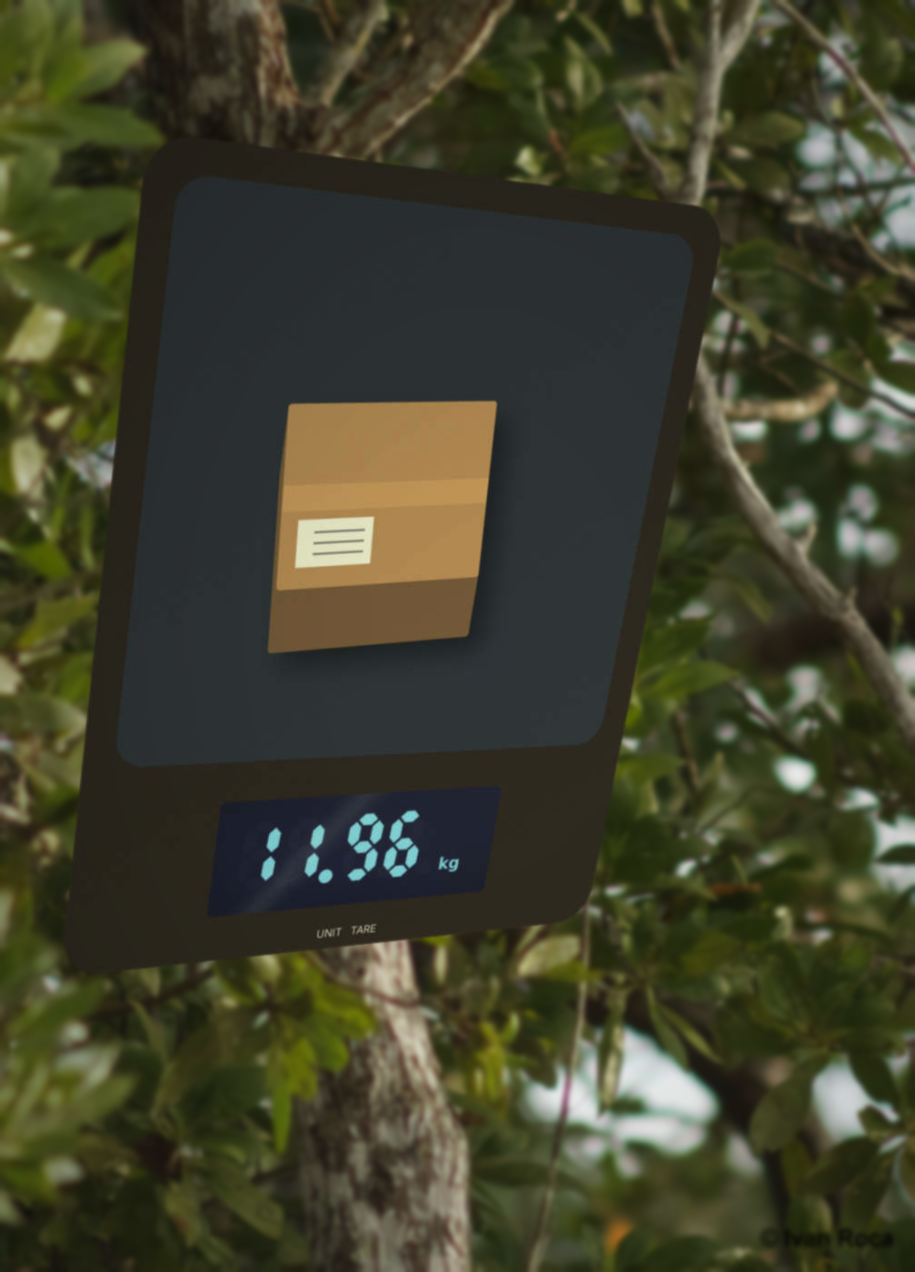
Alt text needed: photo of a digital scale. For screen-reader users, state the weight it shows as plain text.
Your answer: 11.96 kg
